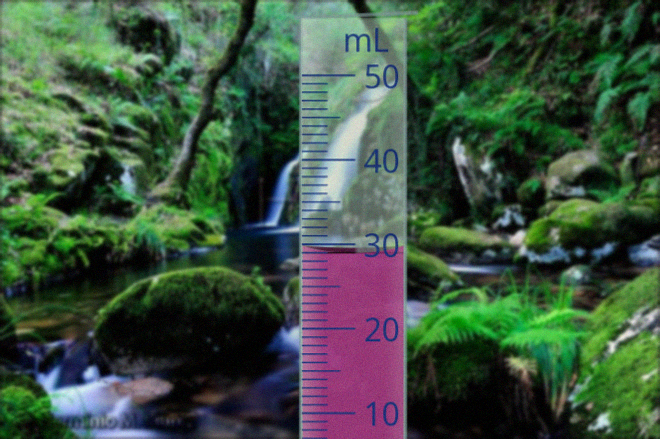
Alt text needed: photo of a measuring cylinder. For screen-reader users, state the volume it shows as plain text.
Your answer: 29 mL
